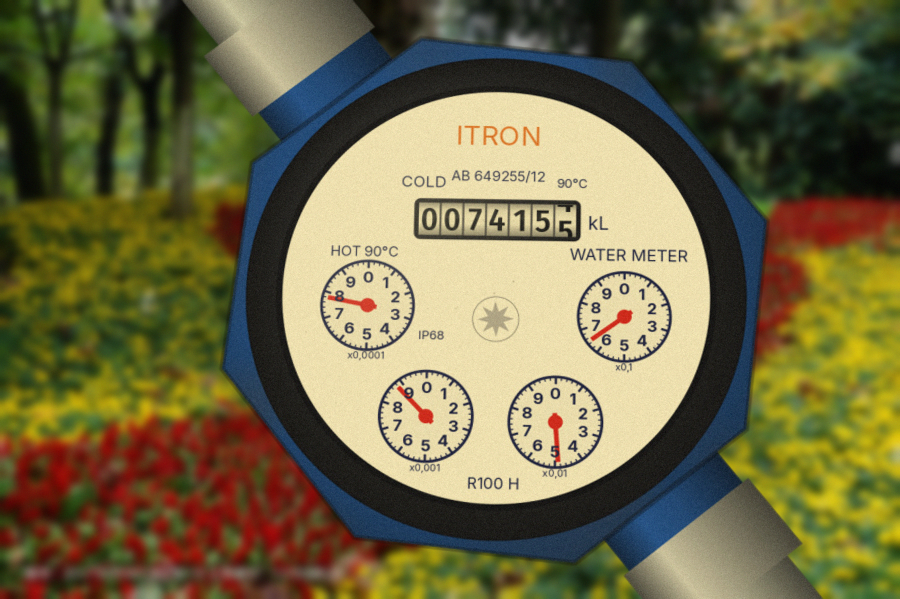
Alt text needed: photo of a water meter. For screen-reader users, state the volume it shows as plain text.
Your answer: 74154.6487 kL
